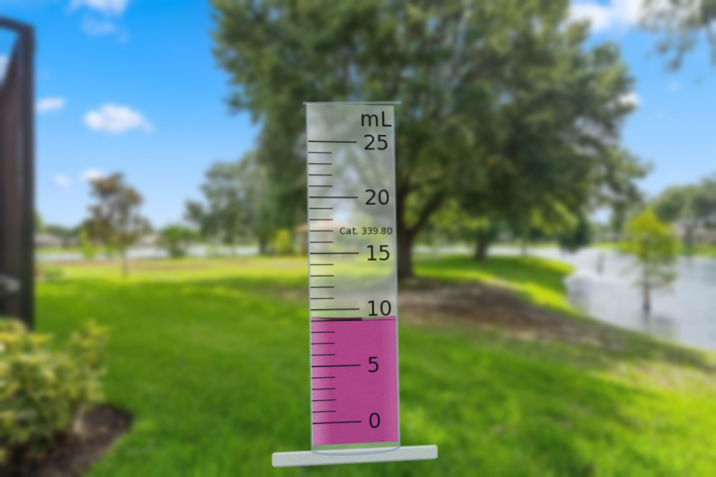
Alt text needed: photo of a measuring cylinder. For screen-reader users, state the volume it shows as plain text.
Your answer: 9 mL
